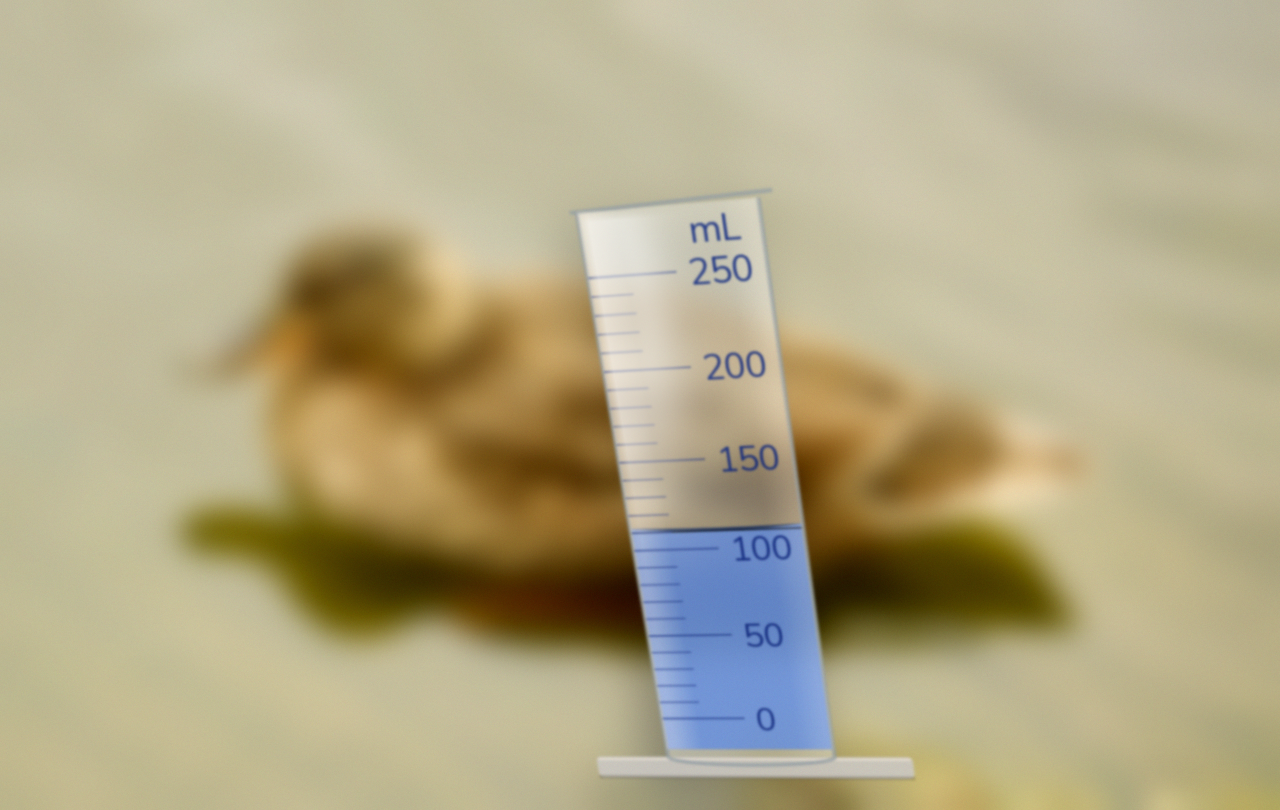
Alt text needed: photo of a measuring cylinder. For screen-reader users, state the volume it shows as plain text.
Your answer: 110 mL
